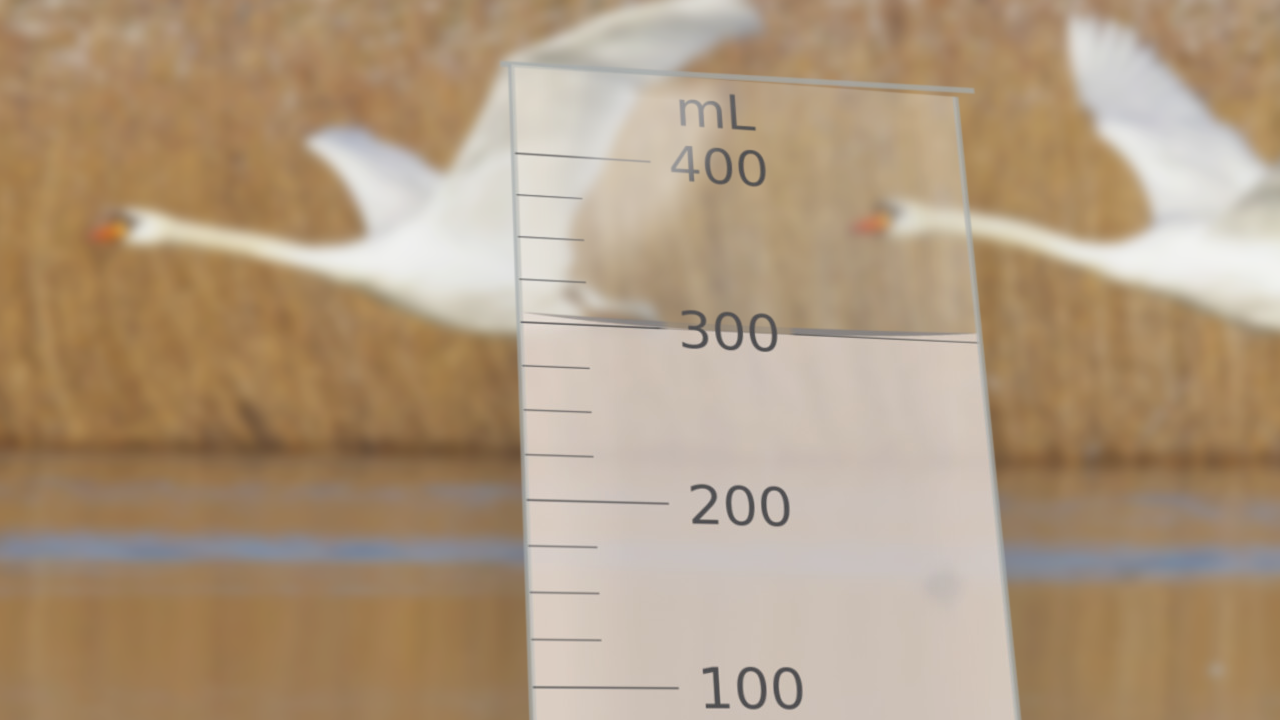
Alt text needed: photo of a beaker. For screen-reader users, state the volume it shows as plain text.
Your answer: 300 mL
